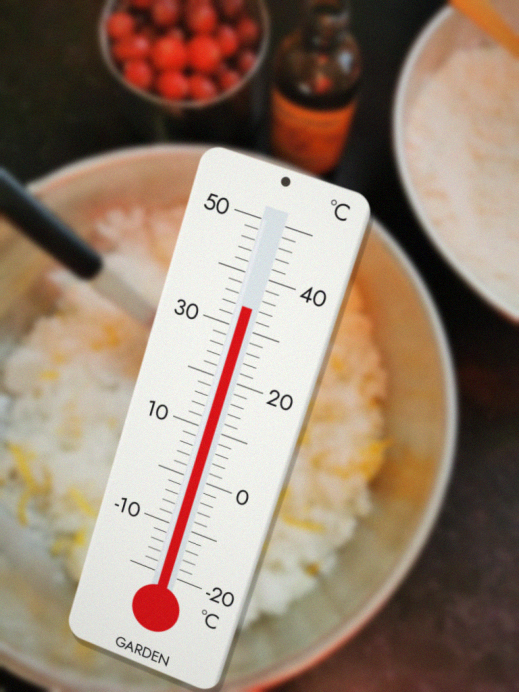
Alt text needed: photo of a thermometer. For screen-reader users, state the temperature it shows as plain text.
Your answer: 34 °C
